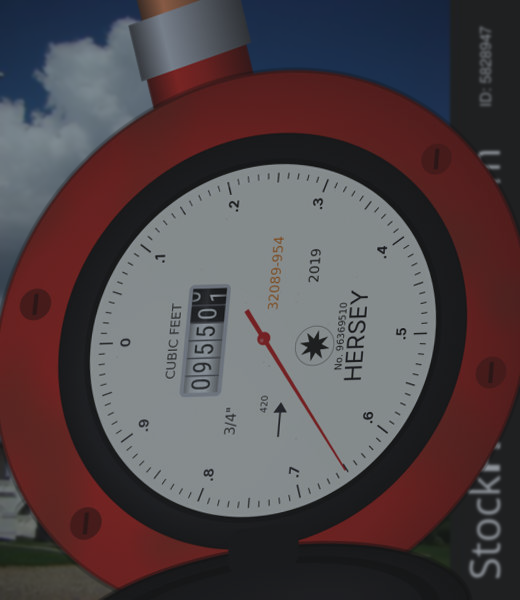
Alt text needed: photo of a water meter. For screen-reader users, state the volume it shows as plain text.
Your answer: 95500.65 ft³
